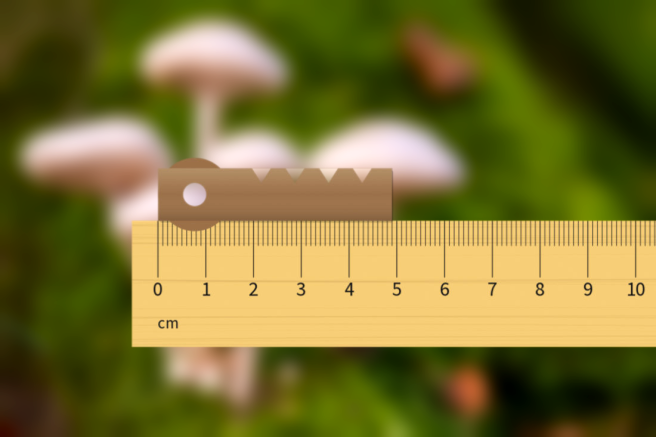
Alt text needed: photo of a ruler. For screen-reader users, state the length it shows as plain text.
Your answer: 4.9 cm
